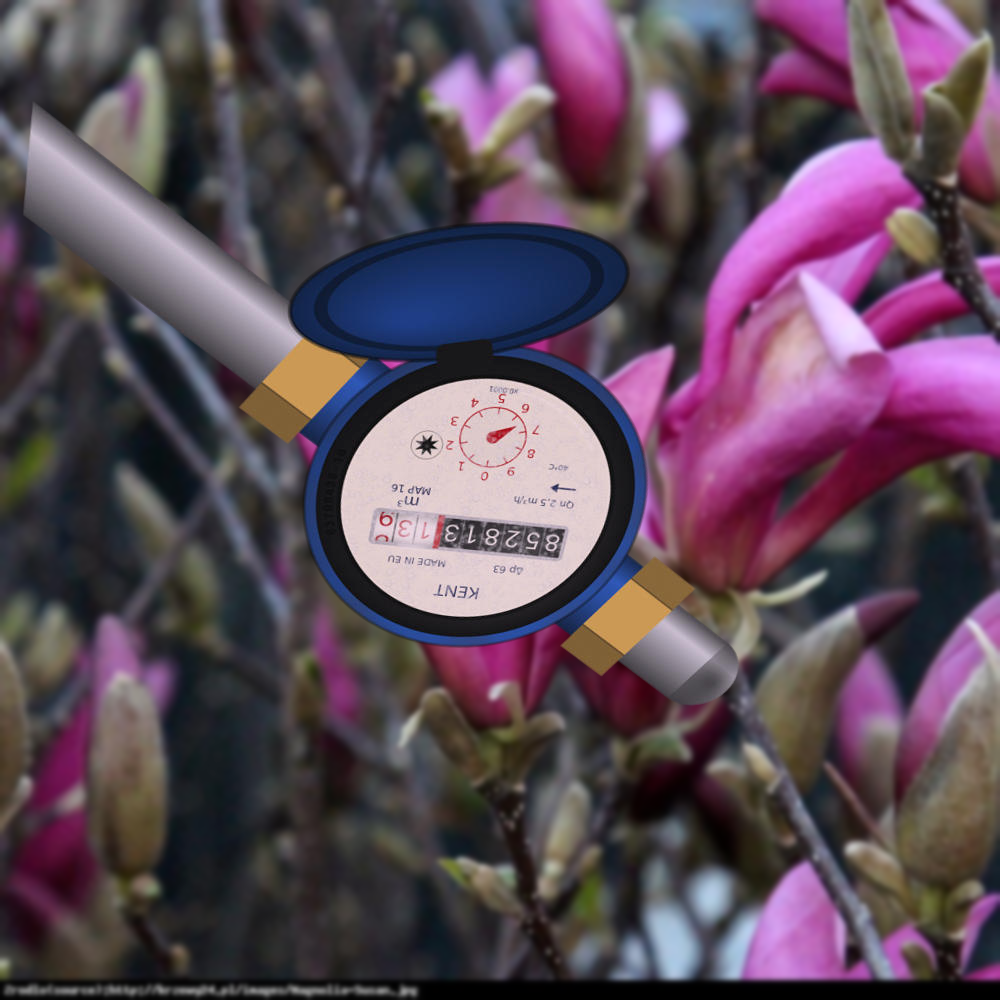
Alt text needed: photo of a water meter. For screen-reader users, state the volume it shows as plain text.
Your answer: 852813.1386 m³
